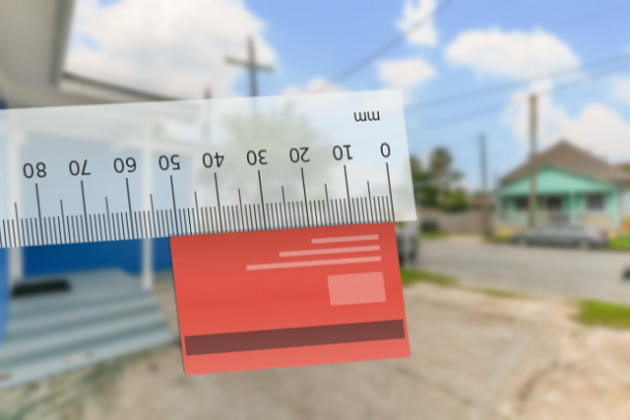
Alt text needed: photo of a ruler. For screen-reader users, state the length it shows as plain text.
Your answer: 52 mm
